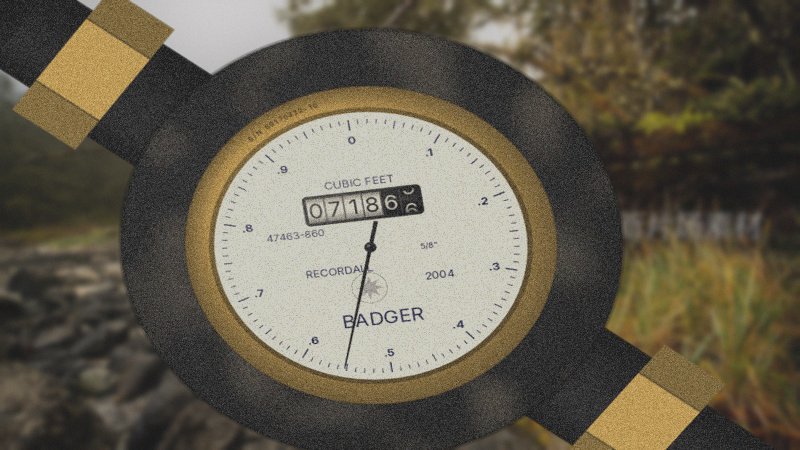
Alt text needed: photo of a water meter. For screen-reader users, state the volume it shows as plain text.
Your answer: 71865.55 ft³
